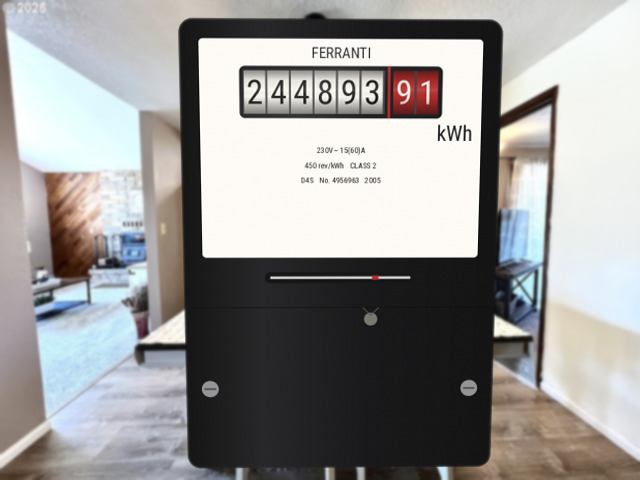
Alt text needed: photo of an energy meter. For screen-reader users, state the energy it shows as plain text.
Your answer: 244893.91 kWh
